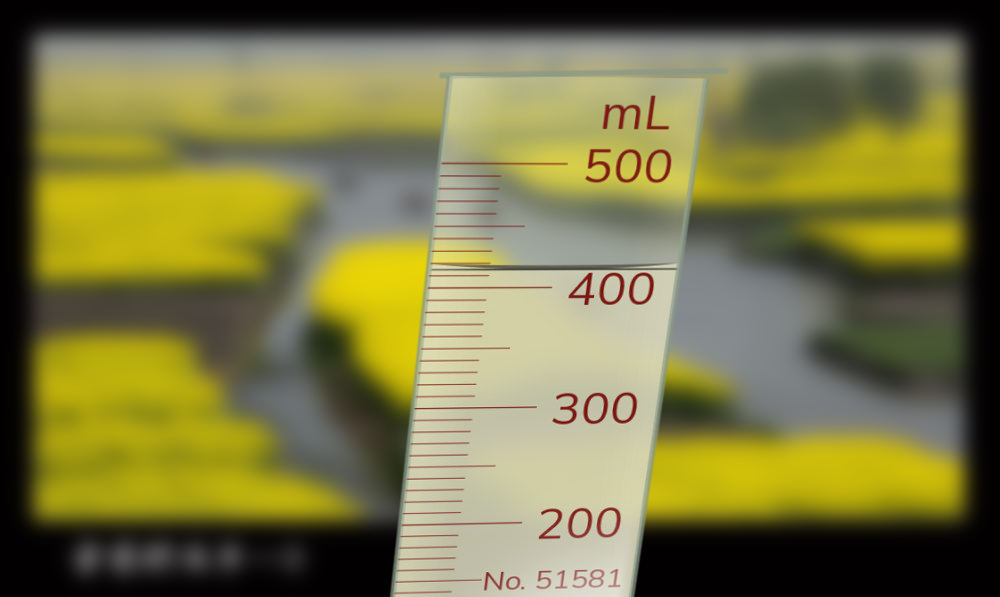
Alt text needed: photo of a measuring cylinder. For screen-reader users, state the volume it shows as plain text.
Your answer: 415 mL
